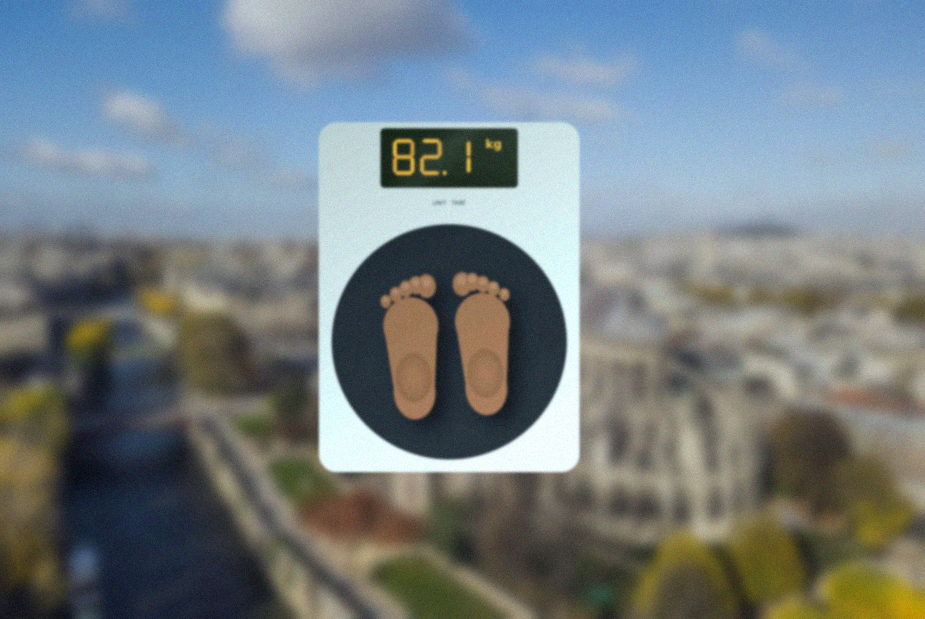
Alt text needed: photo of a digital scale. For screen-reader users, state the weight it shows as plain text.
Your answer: 82.1 kg
